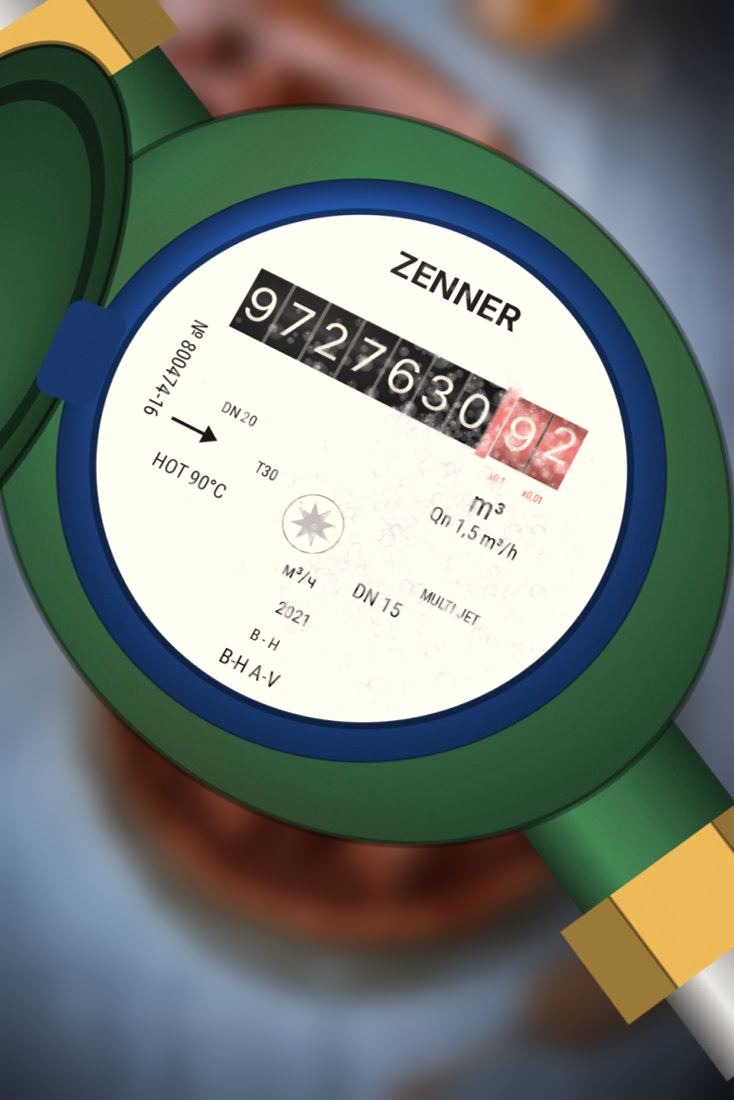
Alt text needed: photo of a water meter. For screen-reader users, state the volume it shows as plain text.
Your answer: 9727630.92 m³
